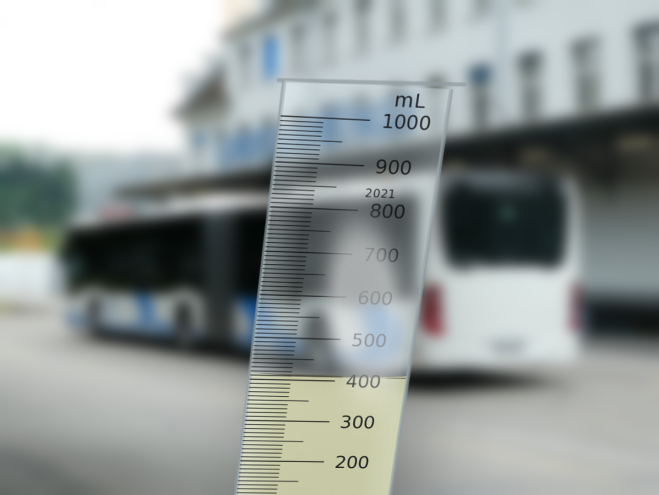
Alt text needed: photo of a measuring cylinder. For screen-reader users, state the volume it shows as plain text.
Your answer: 410 mL
